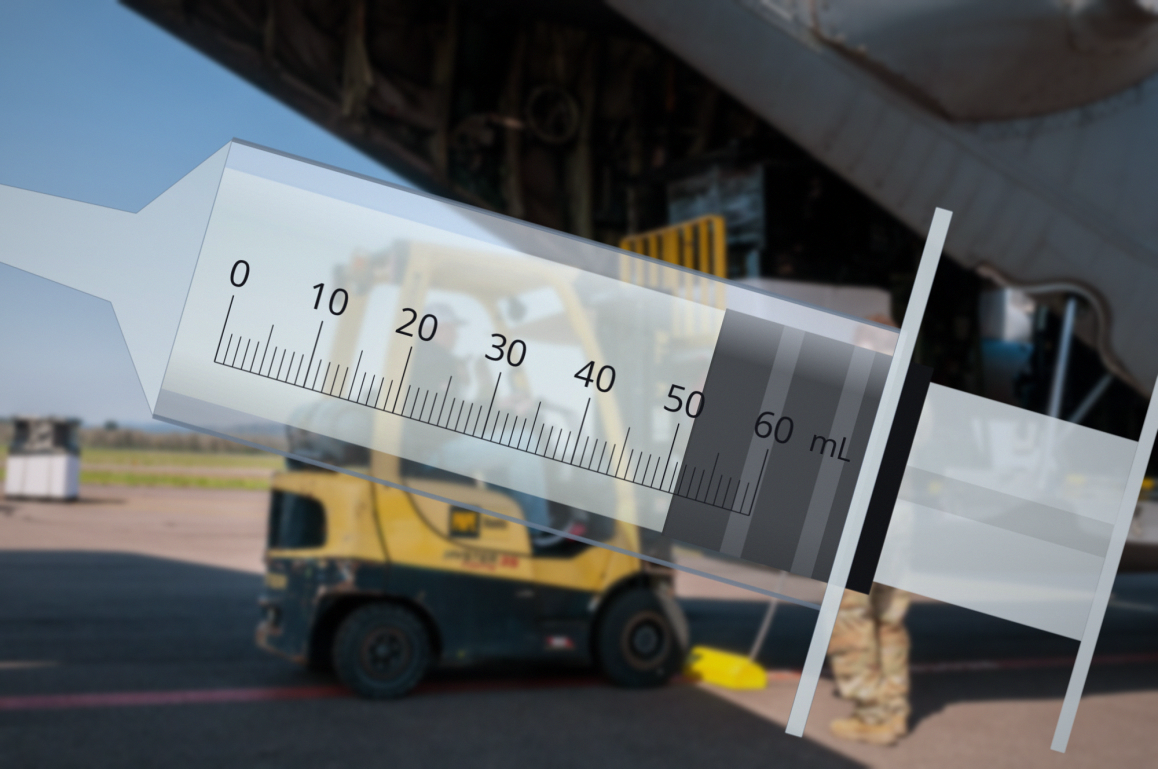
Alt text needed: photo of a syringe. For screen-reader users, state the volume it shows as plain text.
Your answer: 51.5 mL
